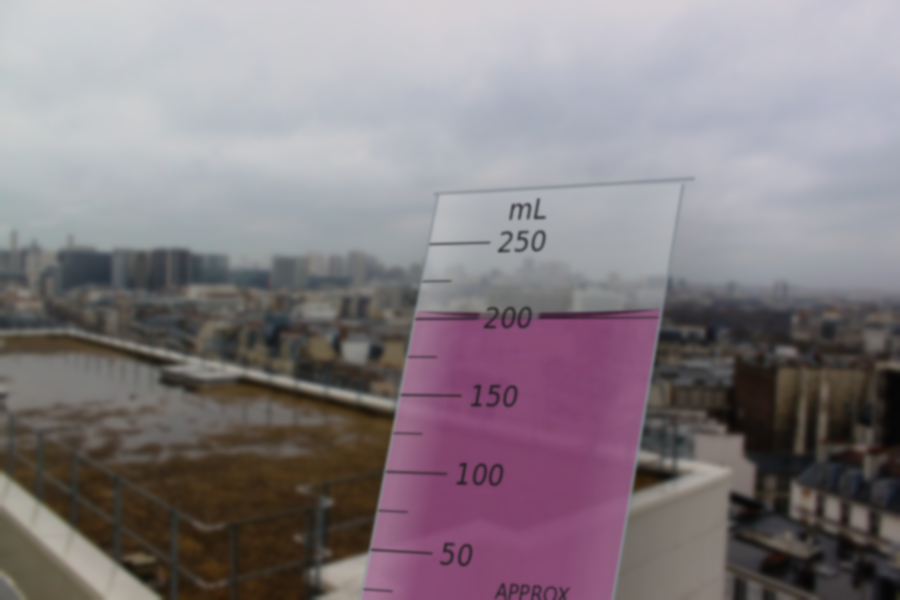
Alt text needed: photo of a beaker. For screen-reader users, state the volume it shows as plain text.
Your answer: 200 mL
